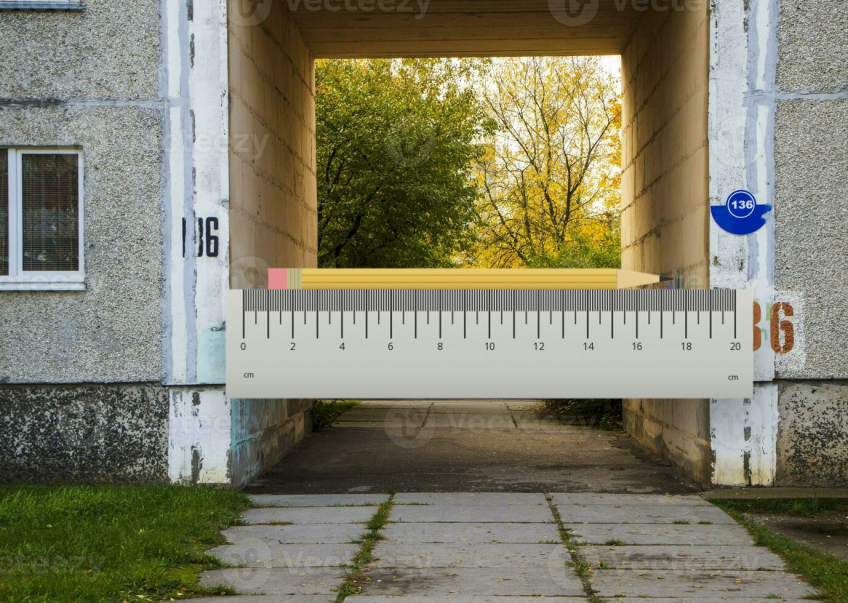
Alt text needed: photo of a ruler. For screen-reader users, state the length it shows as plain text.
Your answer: 16.5 cm
